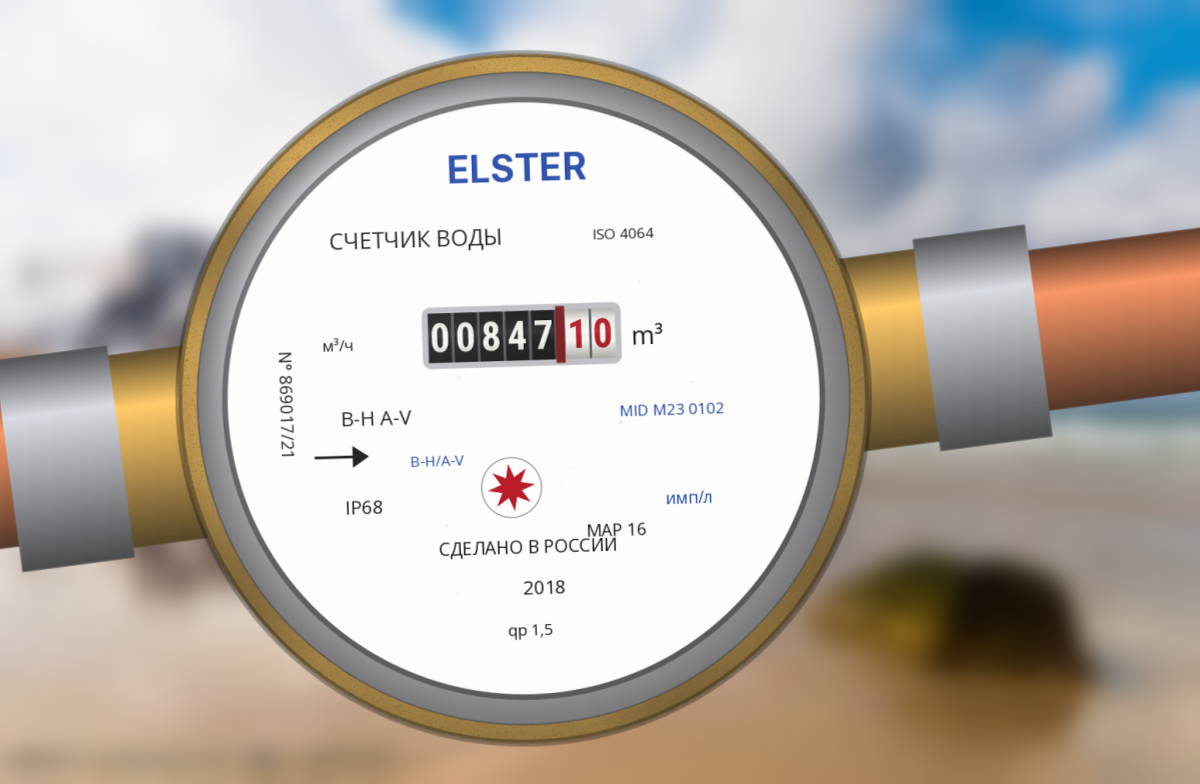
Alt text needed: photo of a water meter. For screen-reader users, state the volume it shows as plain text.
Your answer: 847.10 m³
